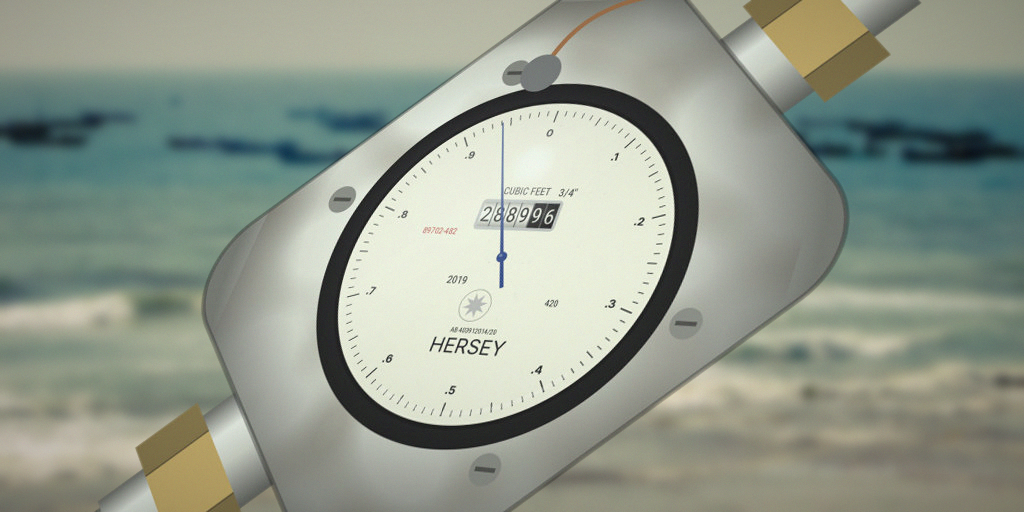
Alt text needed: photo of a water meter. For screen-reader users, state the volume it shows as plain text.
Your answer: 288995.94 ft³
